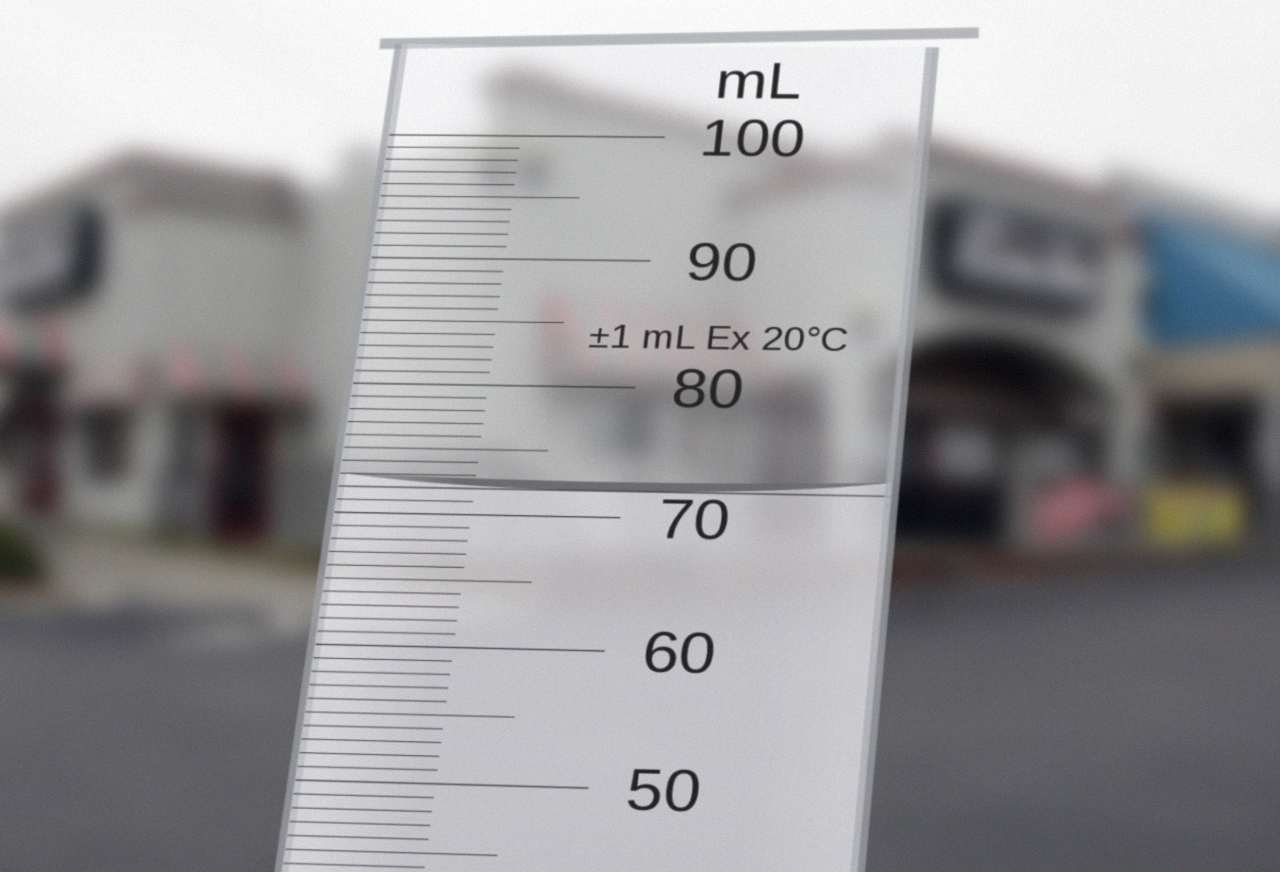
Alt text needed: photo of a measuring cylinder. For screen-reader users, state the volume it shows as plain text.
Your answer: 72 mL
